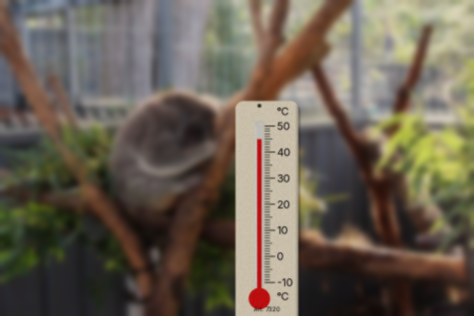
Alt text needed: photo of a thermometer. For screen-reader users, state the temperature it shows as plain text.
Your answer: 45 °C
